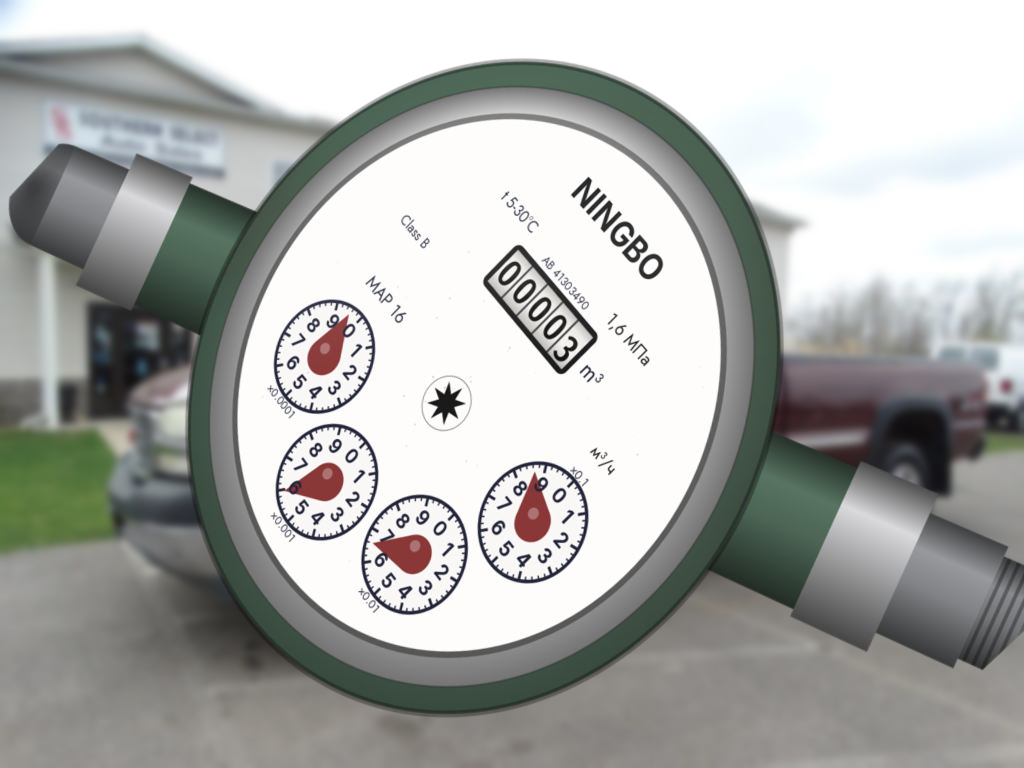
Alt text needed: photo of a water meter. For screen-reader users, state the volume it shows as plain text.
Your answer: 2.8659 m³
